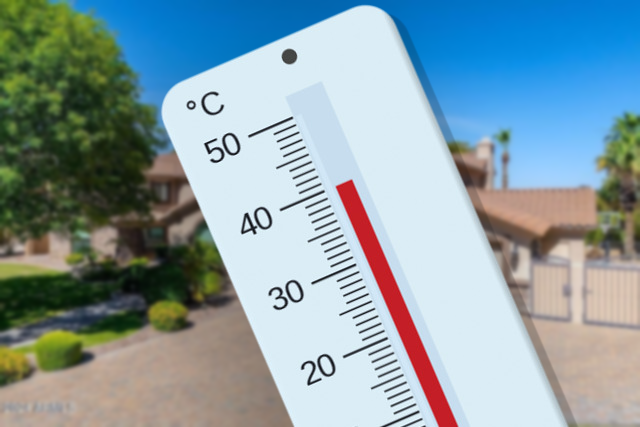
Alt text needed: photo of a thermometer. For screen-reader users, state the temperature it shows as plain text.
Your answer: 40 °C
